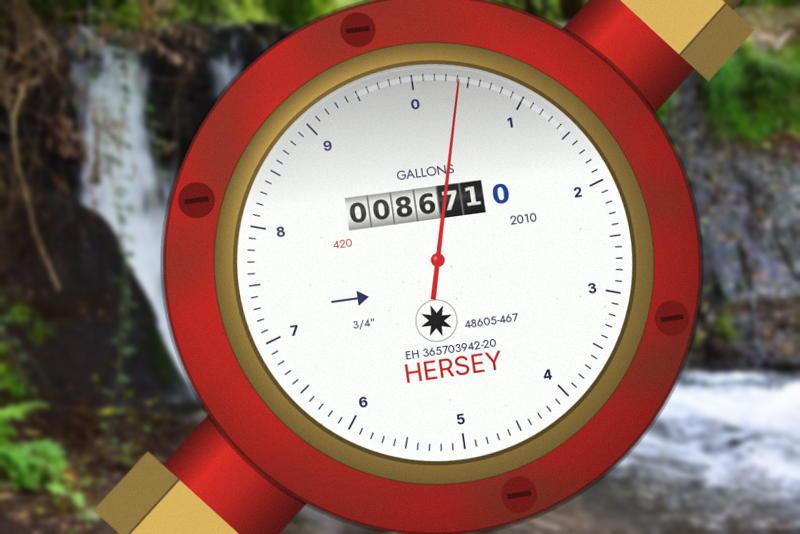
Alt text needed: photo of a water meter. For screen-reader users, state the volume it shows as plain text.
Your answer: 86710.4 gal
